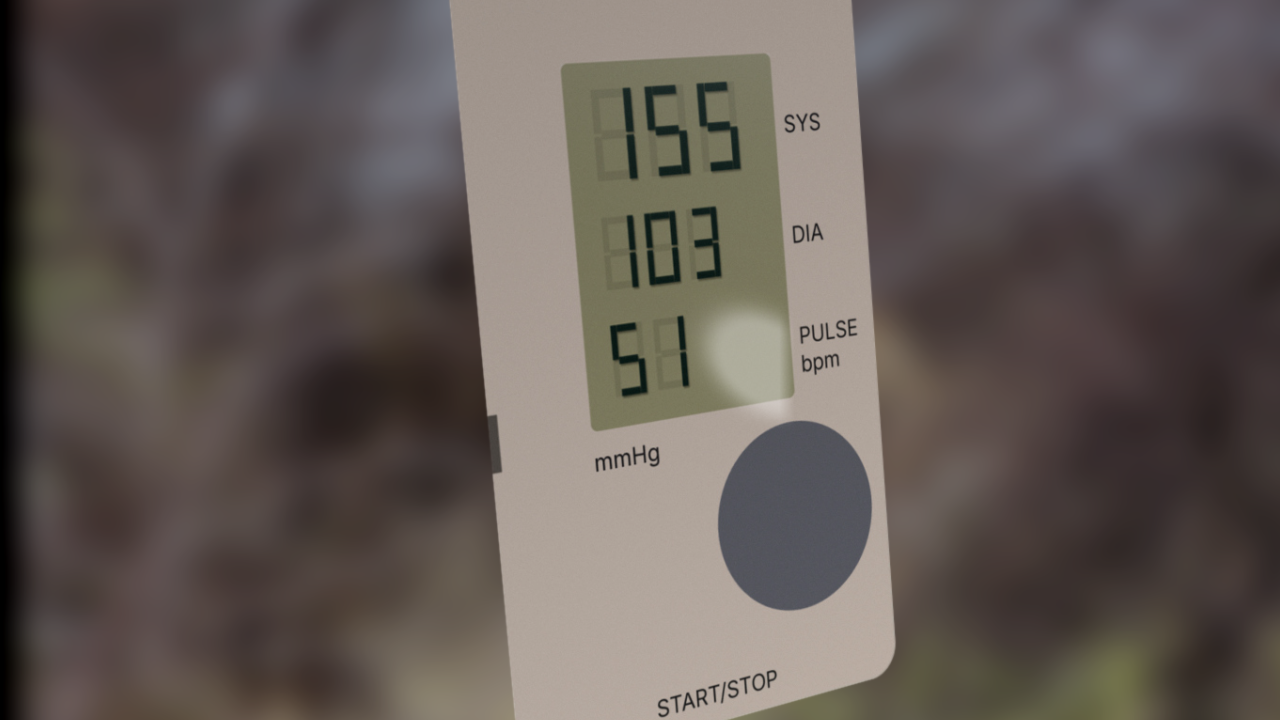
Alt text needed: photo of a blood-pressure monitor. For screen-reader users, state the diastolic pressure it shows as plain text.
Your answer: 103 mmHg
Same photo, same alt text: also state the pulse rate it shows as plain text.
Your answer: 51 bpm
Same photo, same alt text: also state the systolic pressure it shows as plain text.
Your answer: 155 mmHg
